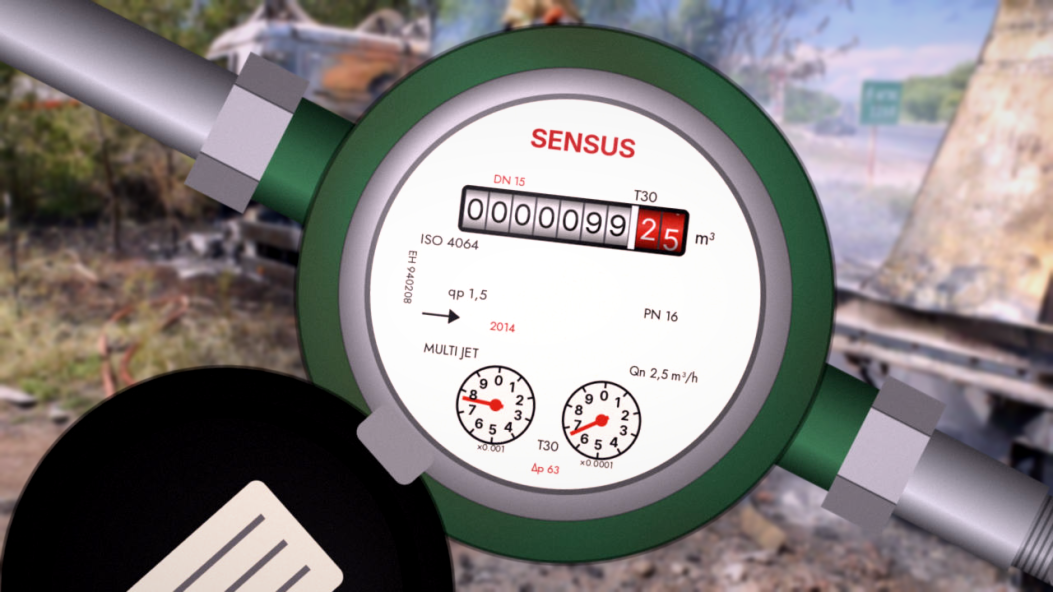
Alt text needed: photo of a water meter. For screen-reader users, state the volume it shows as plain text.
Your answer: 99.2476 m³
